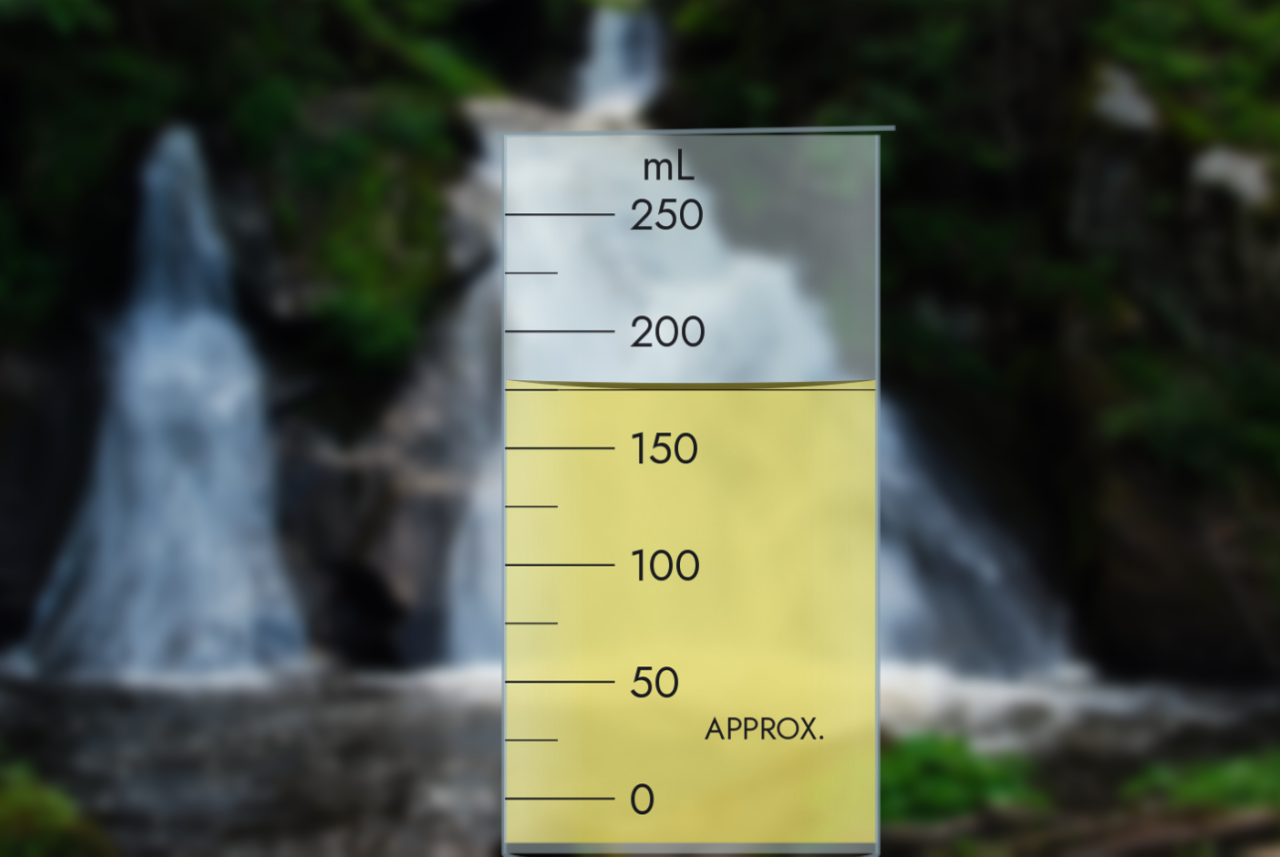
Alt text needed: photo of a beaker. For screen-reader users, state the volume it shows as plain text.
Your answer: 175 mL
